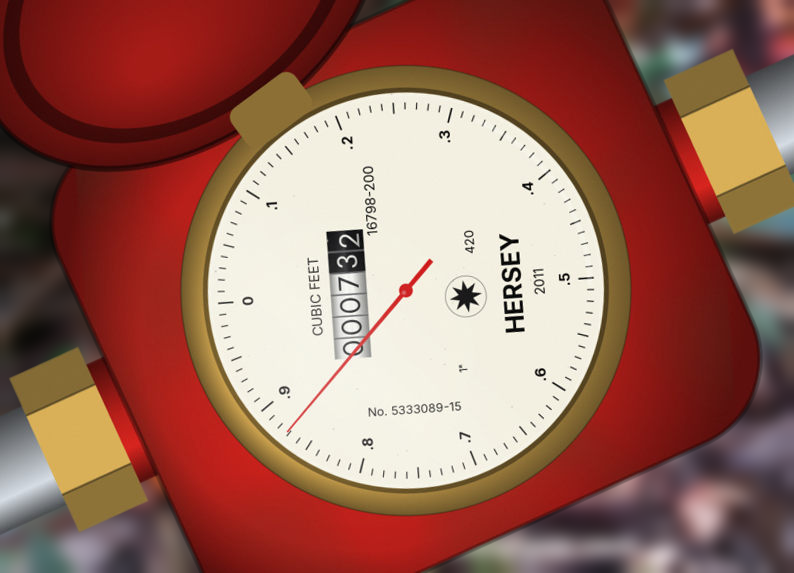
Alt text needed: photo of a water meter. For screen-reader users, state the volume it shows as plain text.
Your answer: 731.87 ft³
